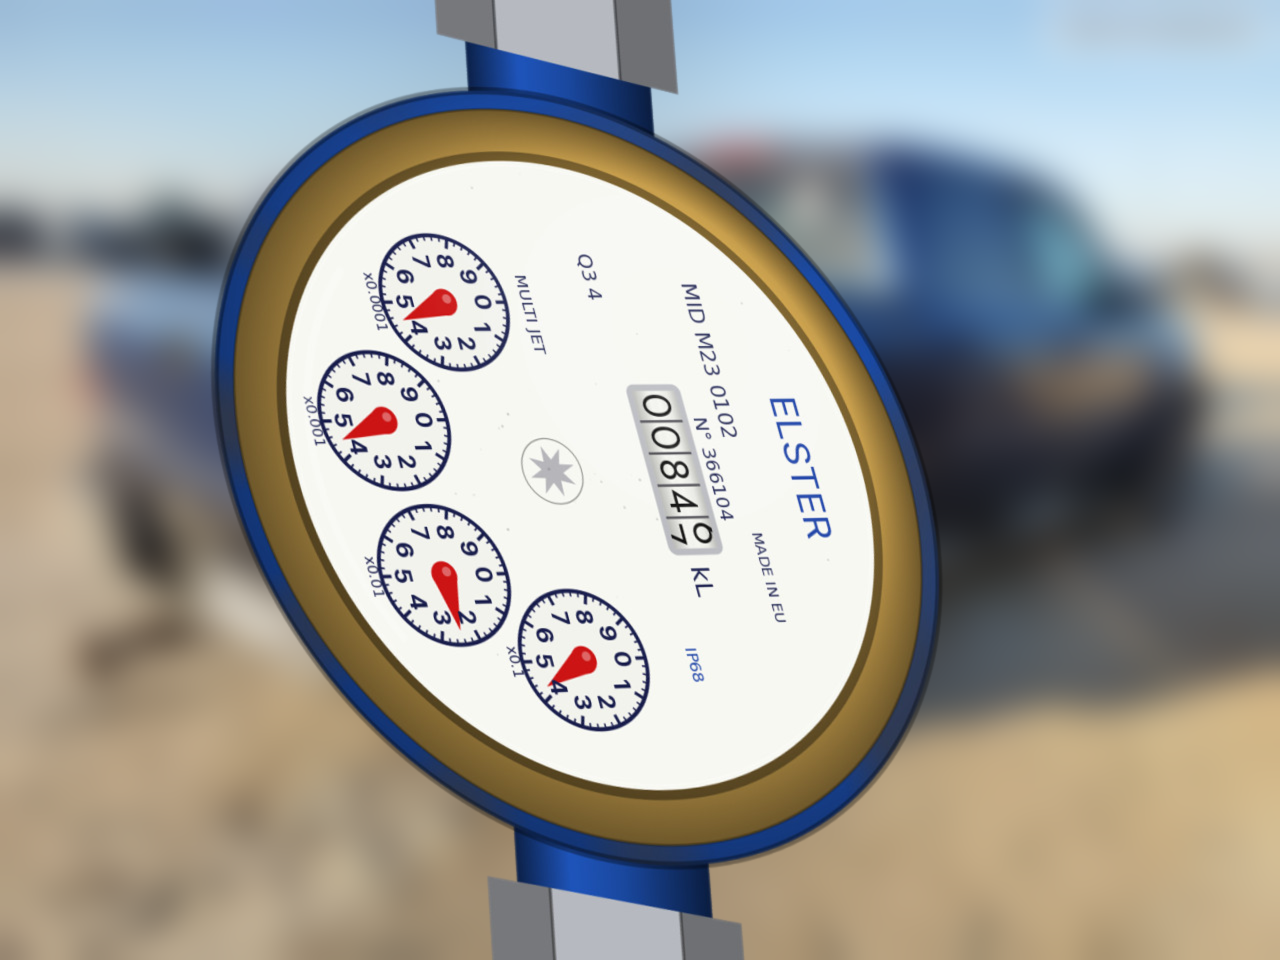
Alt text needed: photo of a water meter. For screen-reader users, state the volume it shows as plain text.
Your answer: 846.4244 kL
